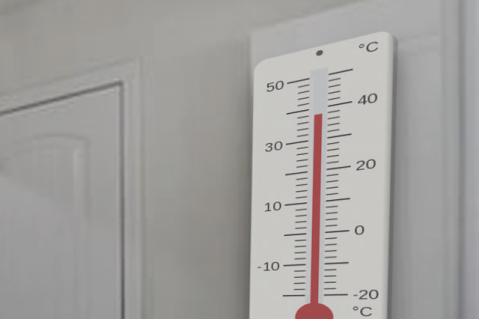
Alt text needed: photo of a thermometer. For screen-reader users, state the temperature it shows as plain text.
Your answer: 38 °C
